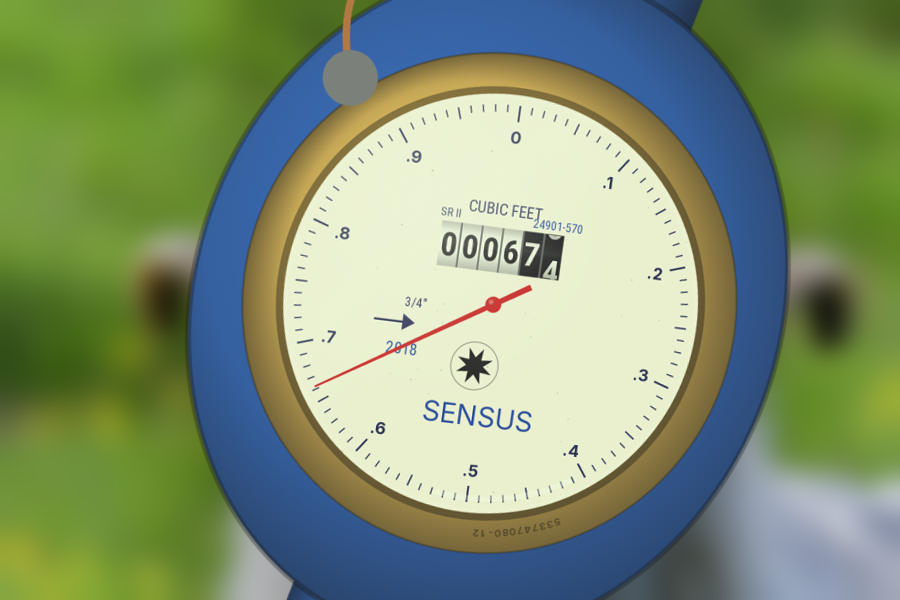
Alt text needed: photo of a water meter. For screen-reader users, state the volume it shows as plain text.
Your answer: 673.66 ft³
